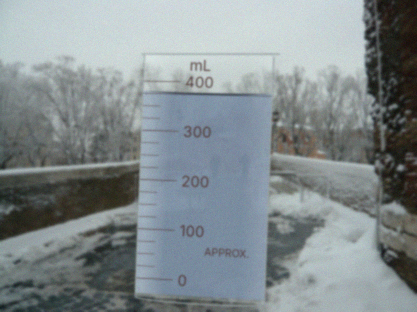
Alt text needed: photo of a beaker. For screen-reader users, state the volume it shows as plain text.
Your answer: 375 mL
